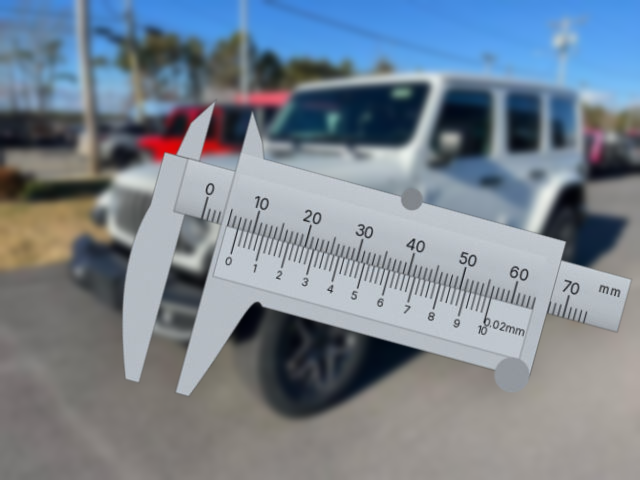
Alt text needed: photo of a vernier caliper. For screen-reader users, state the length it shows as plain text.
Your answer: 7.0 mm
